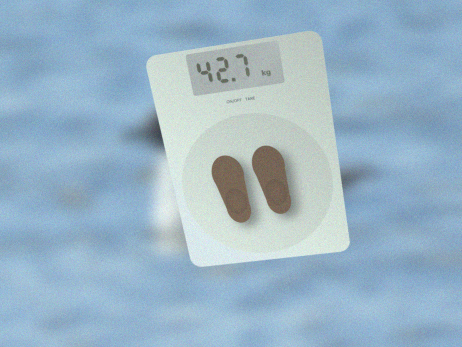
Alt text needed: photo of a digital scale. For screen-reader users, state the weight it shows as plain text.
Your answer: 42.7 kg
